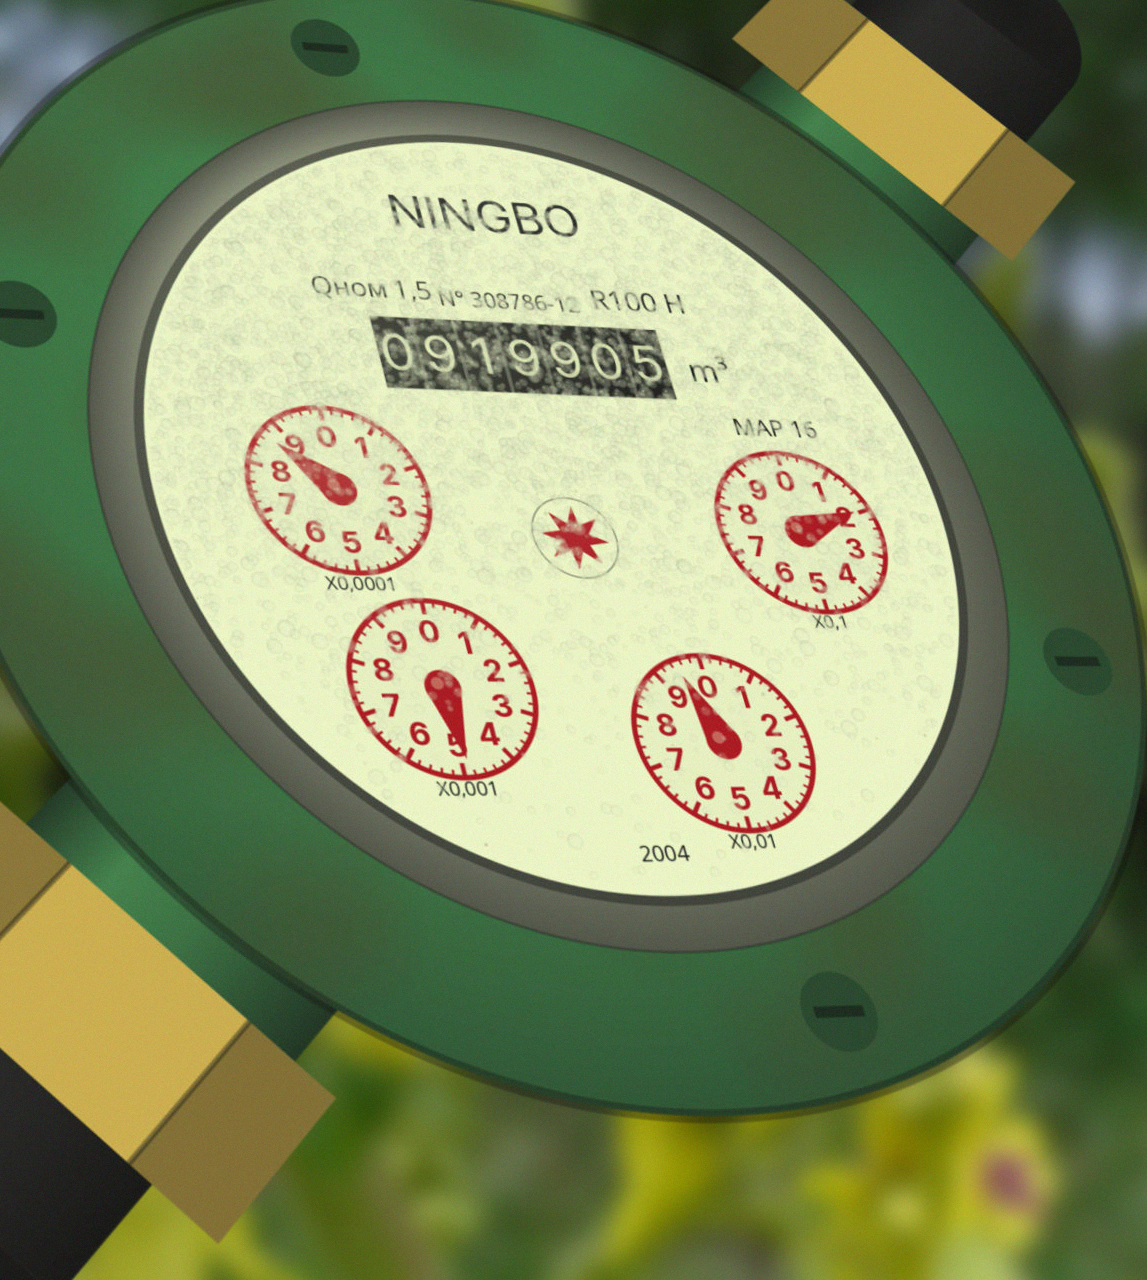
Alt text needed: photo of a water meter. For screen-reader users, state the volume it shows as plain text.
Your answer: 919905.1948 m³
